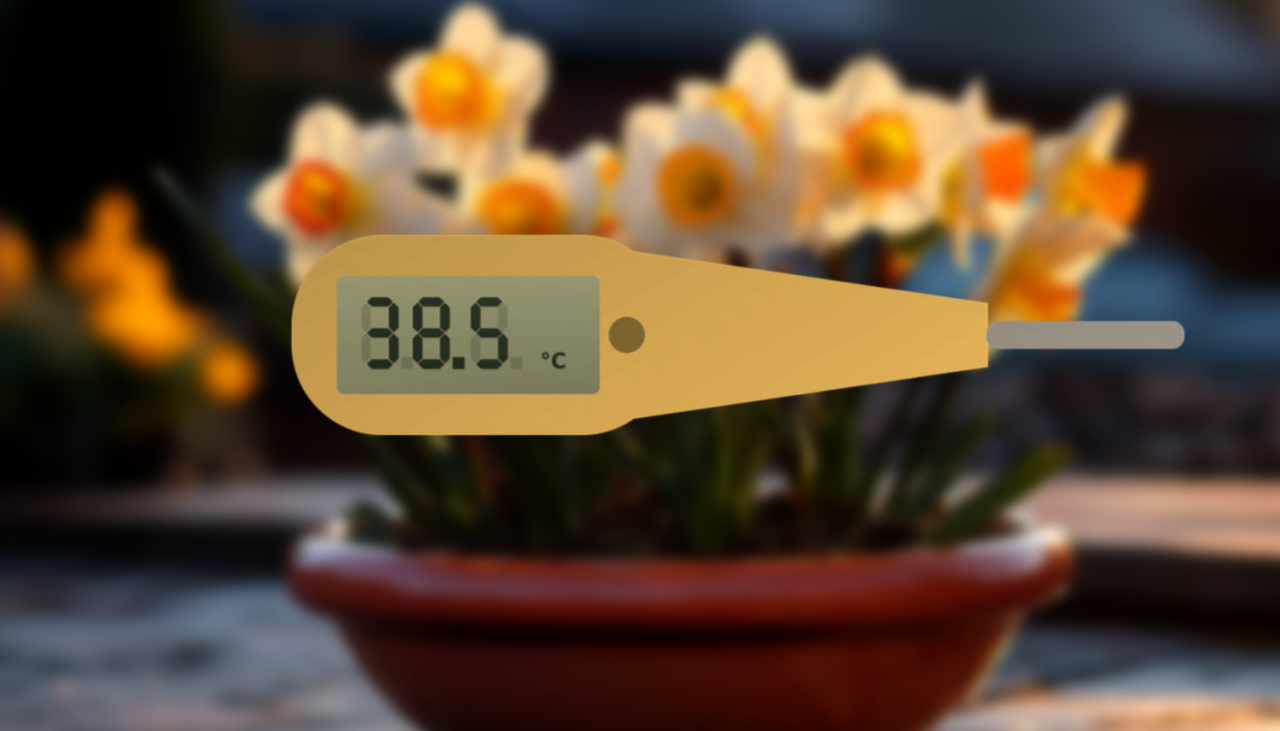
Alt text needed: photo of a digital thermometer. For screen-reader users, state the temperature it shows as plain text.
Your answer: 38.5 °C
